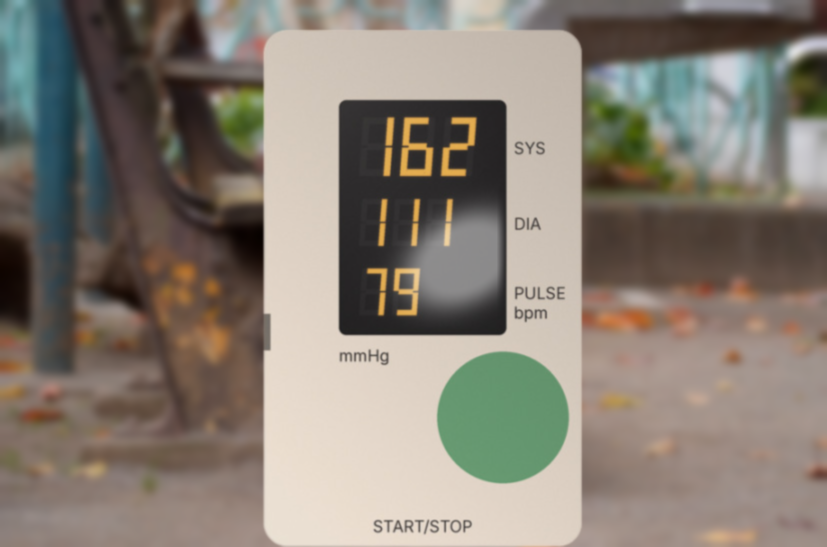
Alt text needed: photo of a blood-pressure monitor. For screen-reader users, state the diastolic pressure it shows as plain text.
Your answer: 111 mmHg
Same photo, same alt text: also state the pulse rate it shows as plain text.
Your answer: 79 bpm
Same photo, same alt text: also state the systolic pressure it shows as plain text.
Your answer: 162 mmHg
